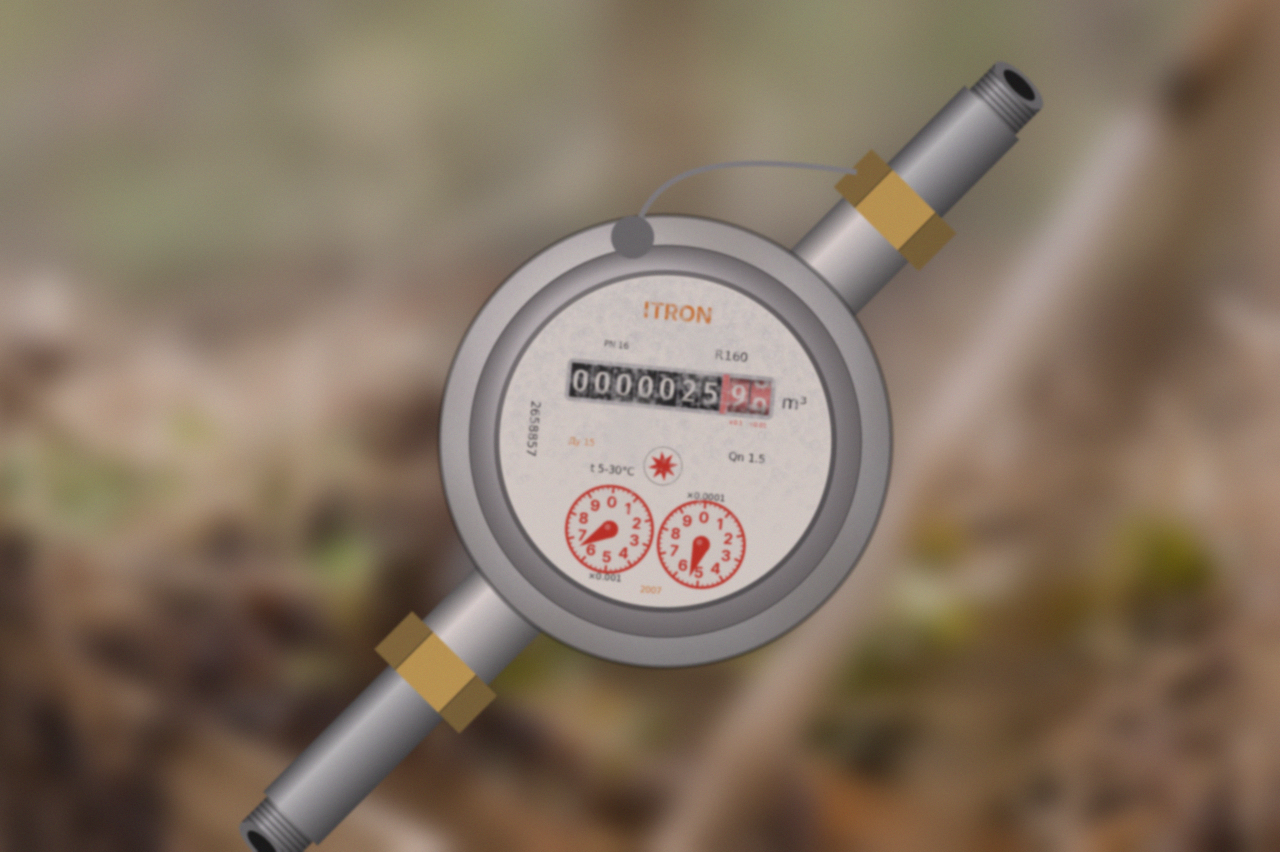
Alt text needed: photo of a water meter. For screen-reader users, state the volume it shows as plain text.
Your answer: 25.9865 m³
